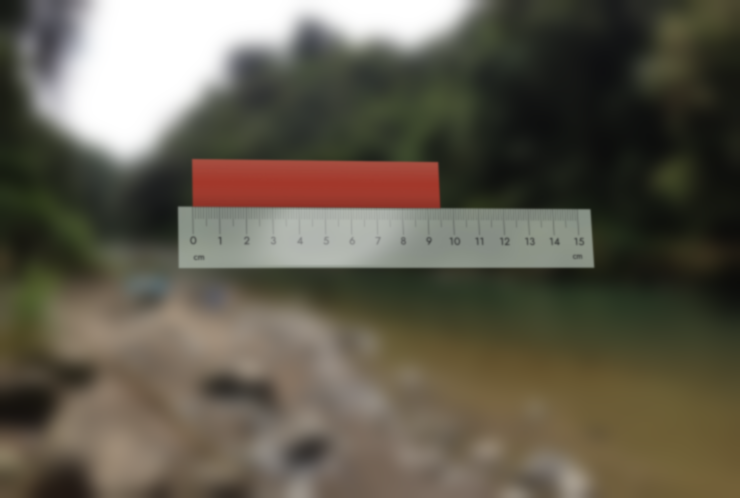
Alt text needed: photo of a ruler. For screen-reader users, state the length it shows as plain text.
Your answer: 9.5 cm
